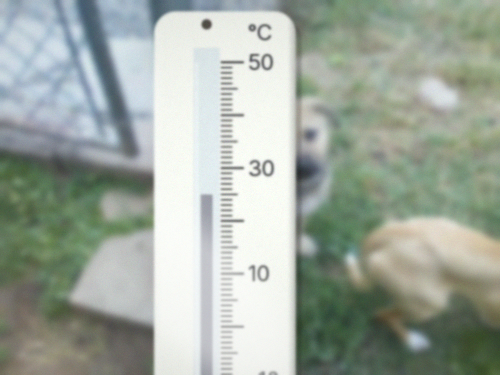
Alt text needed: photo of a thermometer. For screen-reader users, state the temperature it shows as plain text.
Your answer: 25 °C
